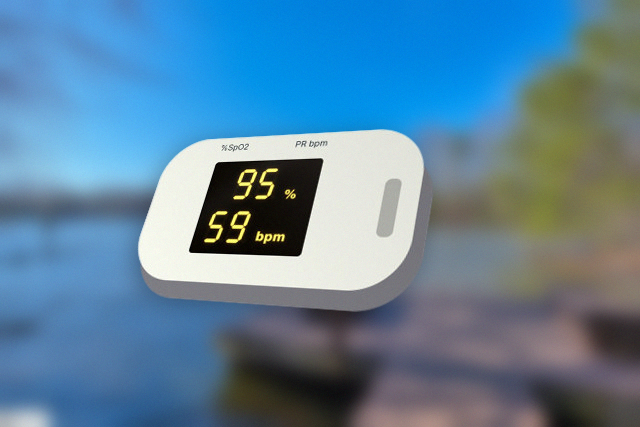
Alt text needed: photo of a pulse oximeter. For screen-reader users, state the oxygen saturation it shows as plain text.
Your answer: 95 %
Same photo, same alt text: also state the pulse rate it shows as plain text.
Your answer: 59 bpm
